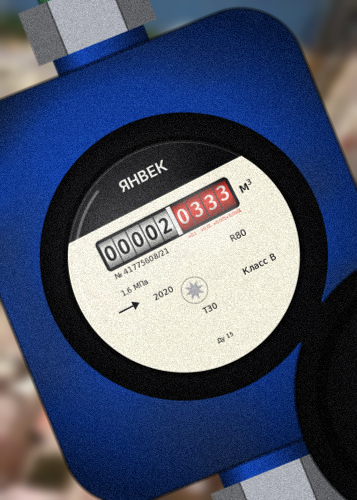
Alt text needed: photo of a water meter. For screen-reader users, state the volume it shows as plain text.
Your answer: 2.0333 m³
